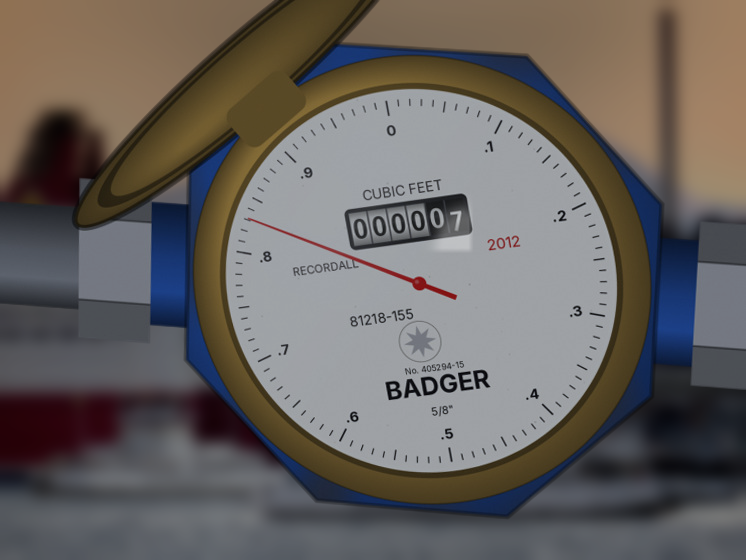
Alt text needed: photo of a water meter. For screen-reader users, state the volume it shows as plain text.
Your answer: 6.83 ft³
